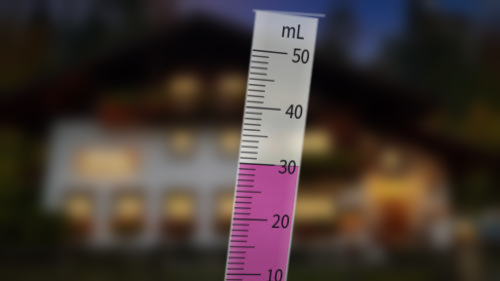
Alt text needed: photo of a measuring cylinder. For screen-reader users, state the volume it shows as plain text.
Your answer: 30 mL
